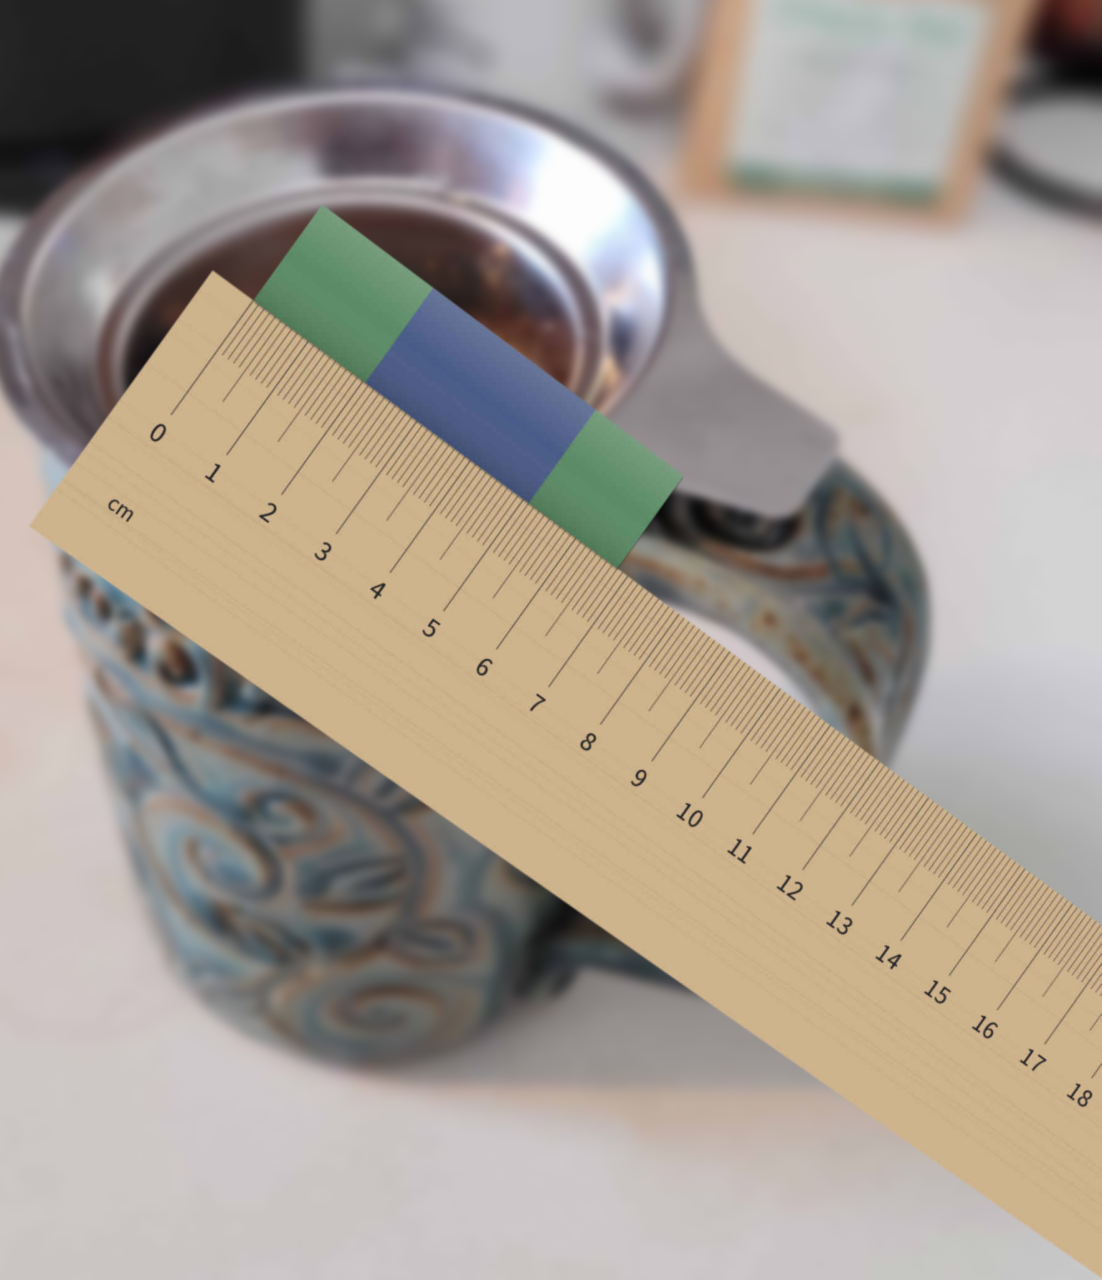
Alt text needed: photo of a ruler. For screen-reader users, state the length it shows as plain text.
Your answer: 6.8 cm
